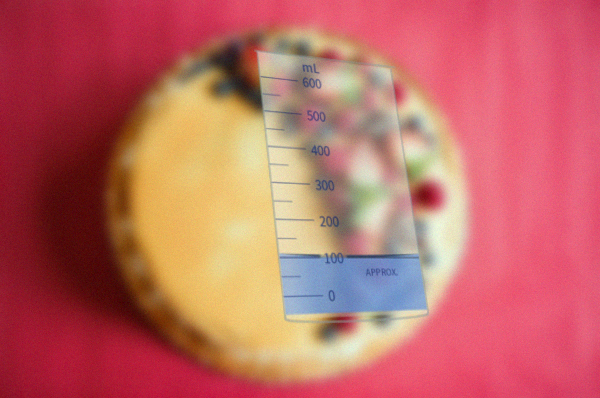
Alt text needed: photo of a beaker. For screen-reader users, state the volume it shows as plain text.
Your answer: 100 mL
